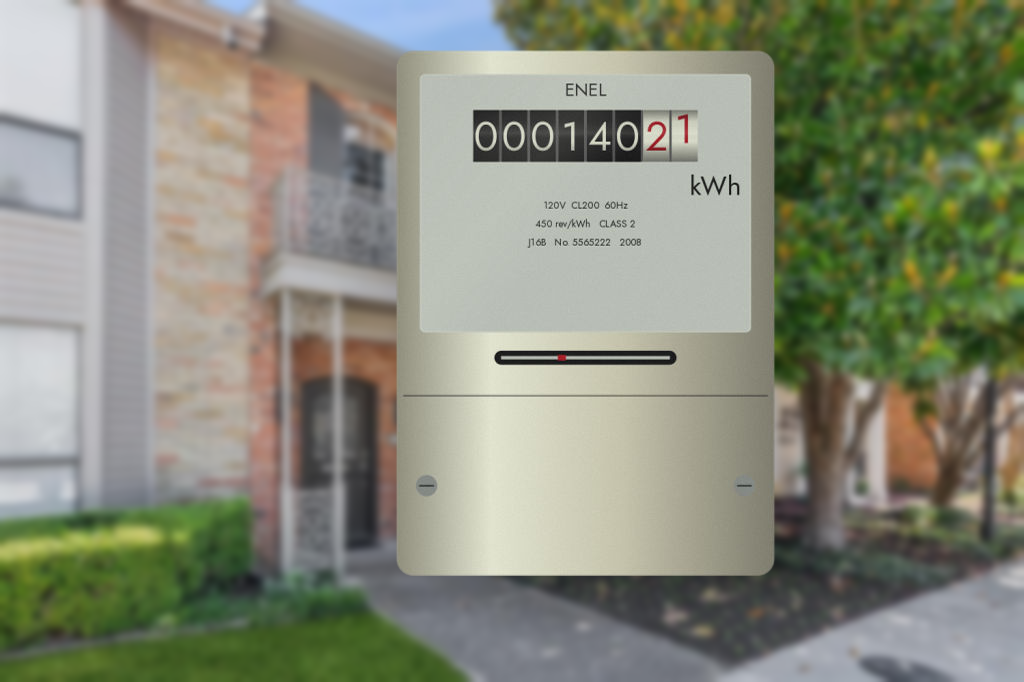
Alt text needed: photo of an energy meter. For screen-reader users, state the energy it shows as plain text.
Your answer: 140.21 kWh
